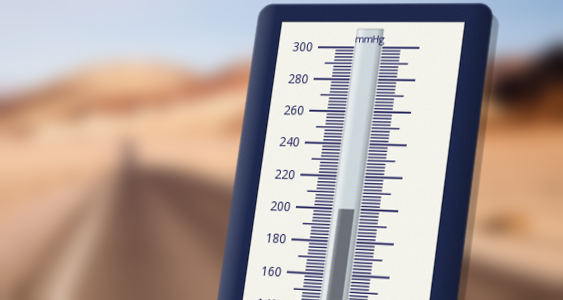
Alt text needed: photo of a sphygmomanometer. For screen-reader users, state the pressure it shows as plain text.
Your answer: 200 mmHg
